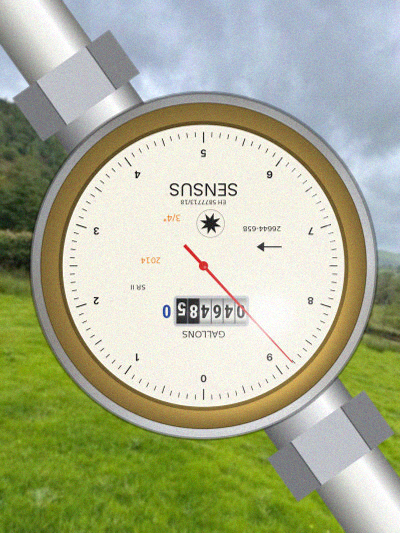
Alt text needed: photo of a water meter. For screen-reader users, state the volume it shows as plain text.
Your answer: 464848.8 gal
